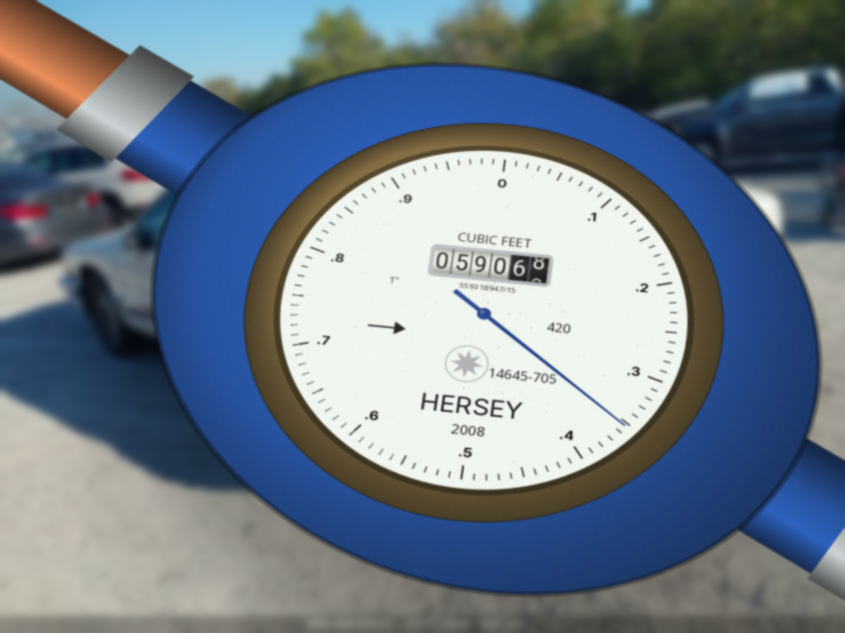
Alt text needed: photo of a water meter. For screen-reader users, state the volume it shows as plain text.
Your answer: 59068.35 ft³
